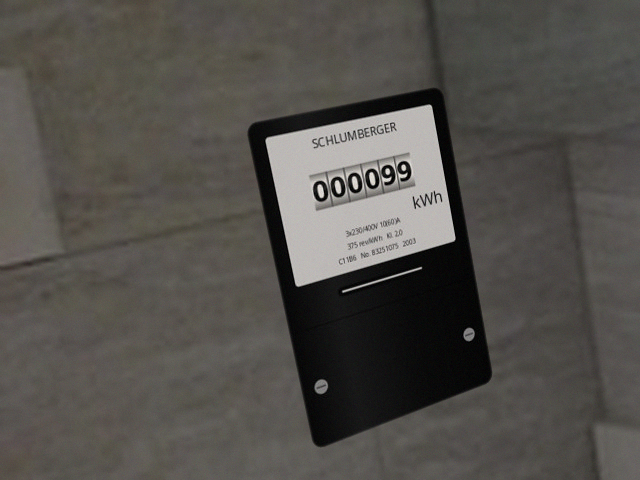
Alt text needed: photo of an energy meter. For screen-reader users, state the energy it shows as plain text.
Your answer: 99 kWh
